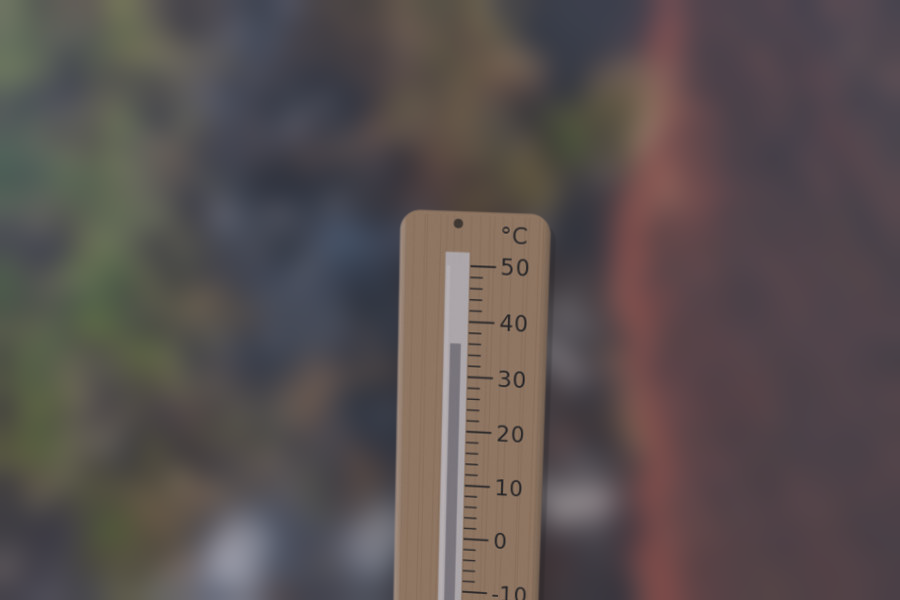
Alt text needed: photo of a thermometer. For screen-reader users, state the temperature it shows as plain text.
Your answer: 36 °C
